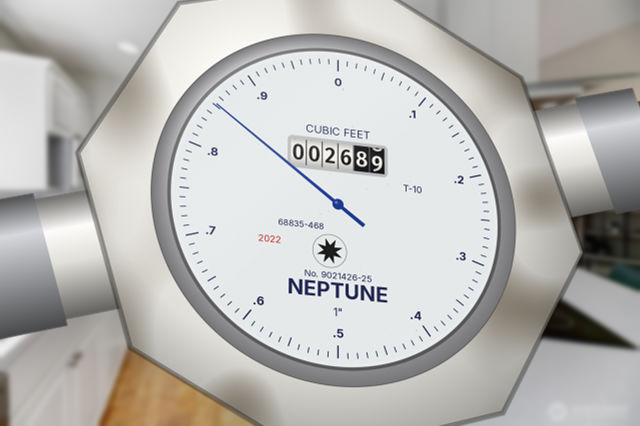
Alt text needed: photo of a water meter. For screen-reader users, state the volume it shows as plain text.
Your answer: 2688.85 ft³
